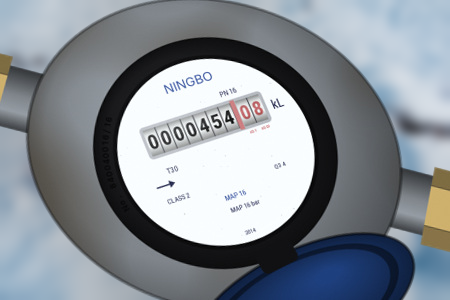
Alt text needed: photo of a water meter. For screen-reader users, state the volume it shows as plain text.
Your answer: 454.08 kL
